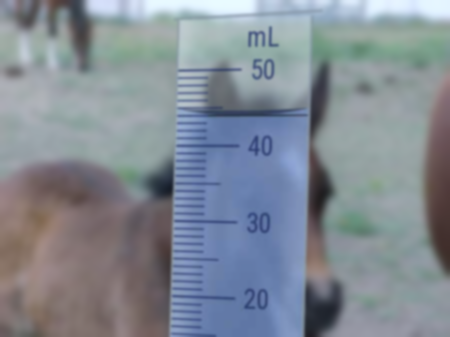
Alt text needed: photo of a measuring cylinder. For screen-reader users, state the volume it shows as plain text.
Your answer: 44 mL
